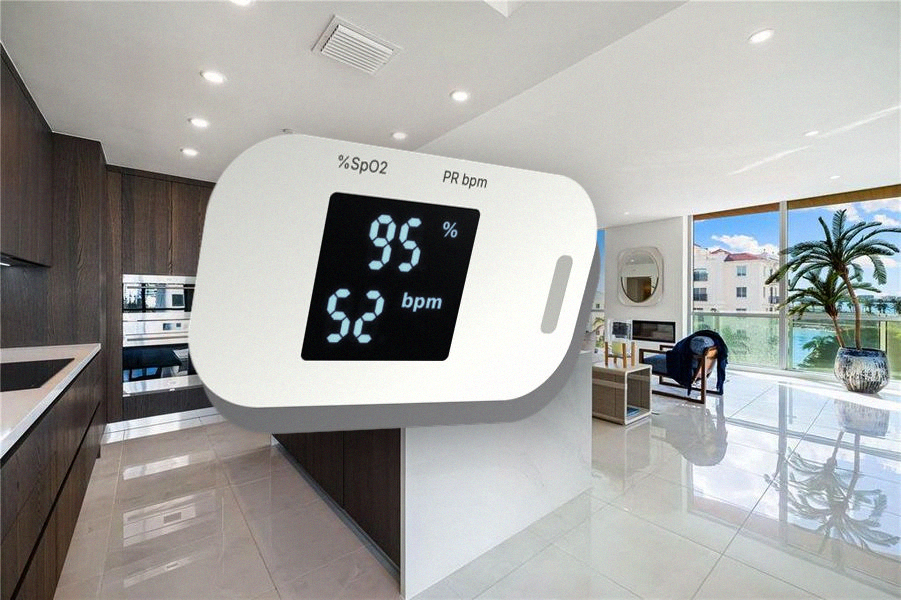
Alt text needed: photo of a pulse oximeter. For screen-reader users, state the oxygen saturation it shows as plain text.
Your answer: 95 %
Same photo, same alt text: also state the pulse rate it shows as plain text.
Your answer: 52 bpm
